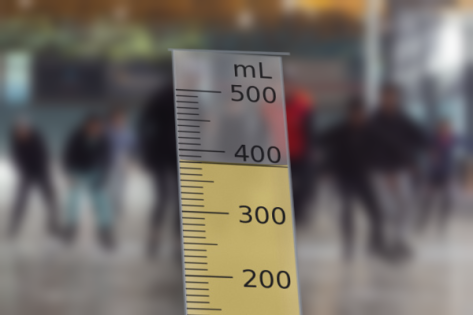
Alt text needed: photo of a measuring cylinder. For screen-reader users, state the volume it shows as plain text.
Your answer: 380 mL
